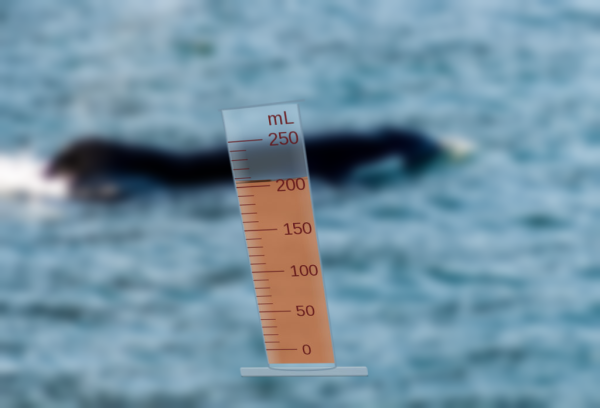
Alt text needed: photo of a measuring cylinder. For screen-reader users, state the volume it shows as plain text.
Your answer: 205 mL
